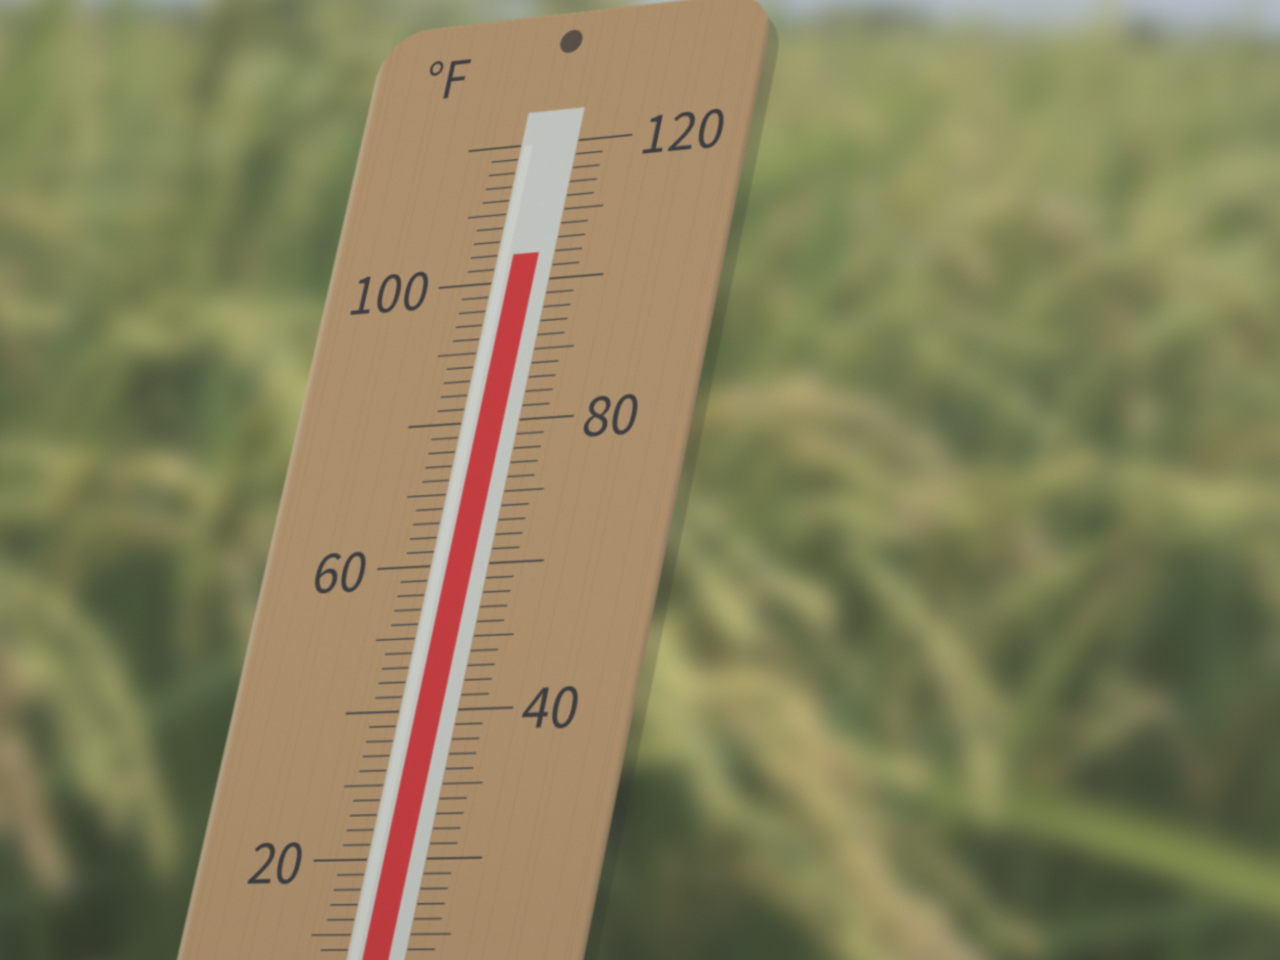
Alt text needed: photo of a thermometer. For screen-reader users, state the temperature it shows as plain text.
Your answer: 104 °F
